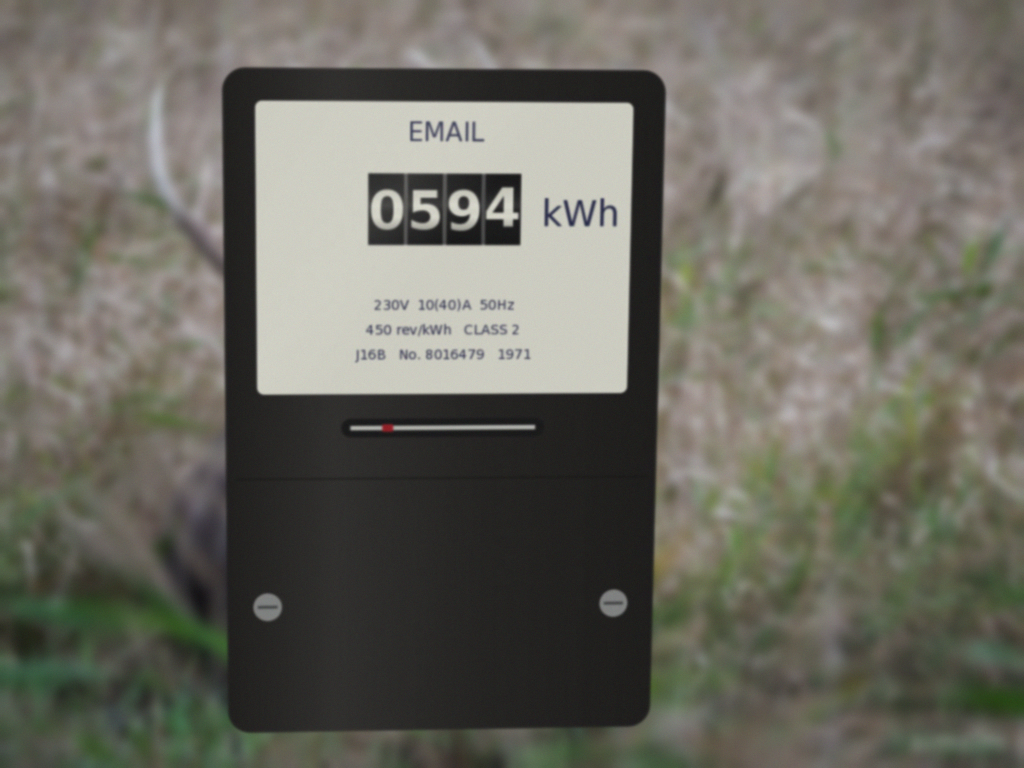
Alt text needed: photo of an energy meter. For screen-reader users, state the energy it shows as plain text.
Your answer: 594 kWh
